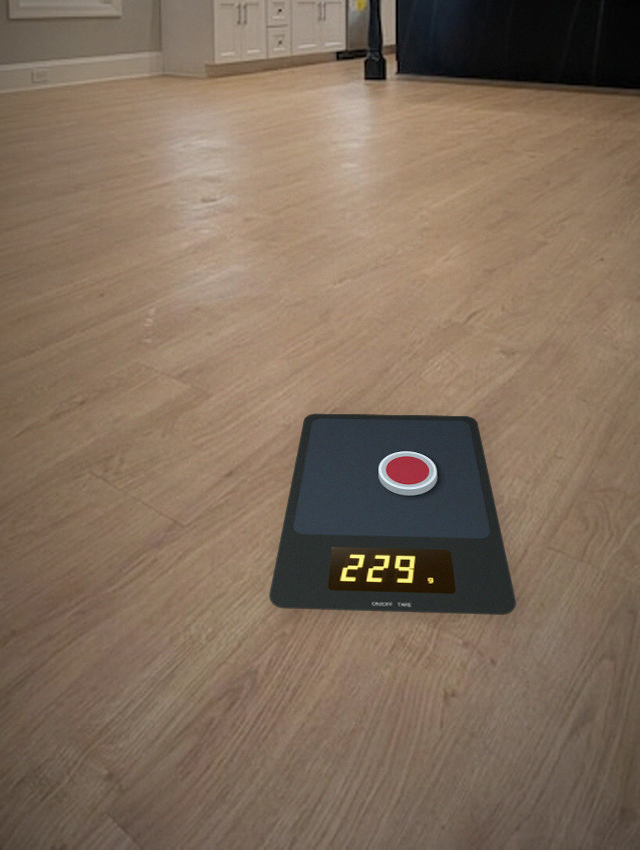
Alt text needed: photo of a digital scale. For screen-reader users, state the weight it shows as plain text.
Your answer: 229 g
